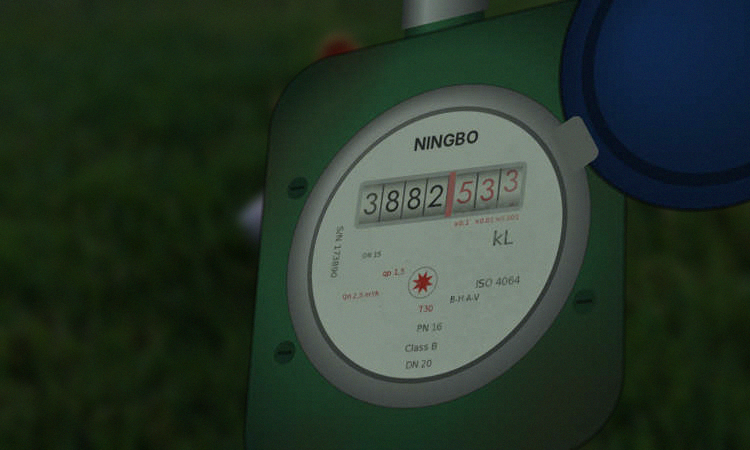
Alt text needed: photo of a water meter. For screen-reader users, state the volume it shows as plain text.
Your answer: 3882.533 kL
